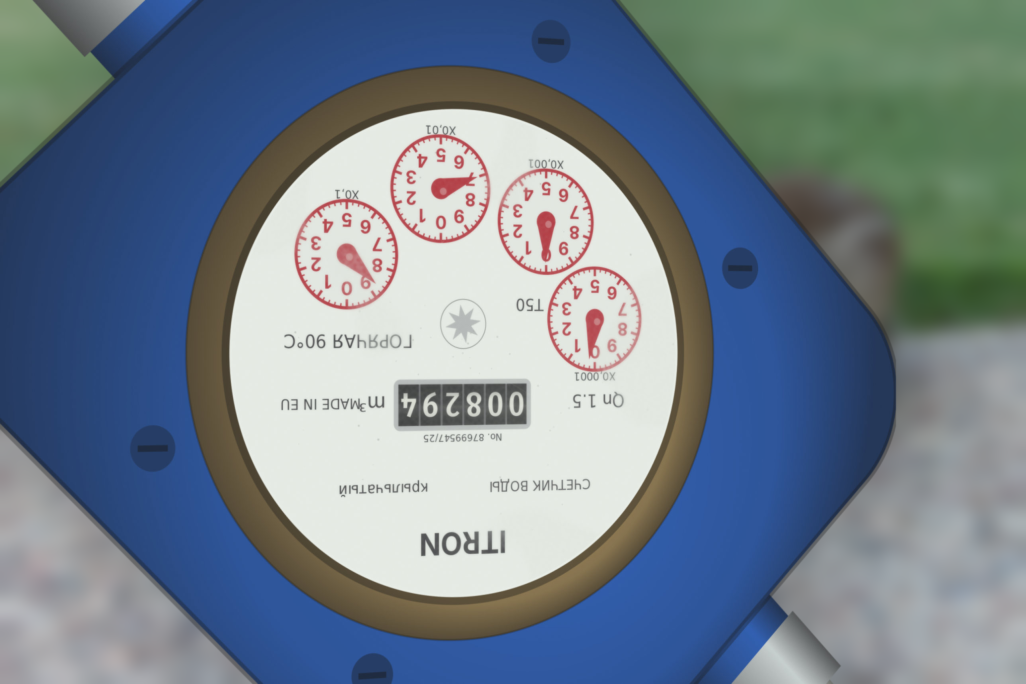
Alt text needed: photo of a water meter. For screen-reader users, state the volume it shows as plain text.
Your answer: 8294.8700 m³
